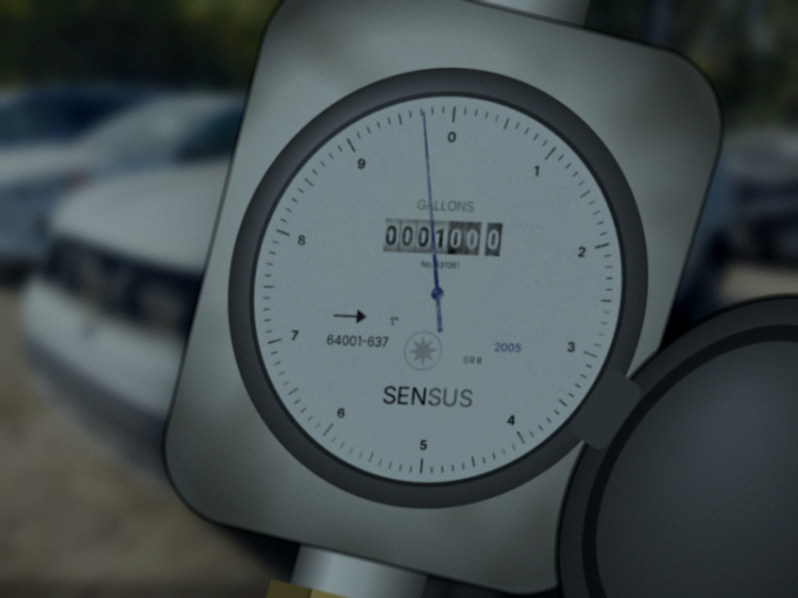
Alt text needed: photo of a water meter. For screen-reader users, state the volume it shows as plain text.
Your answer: 999.7 gal
